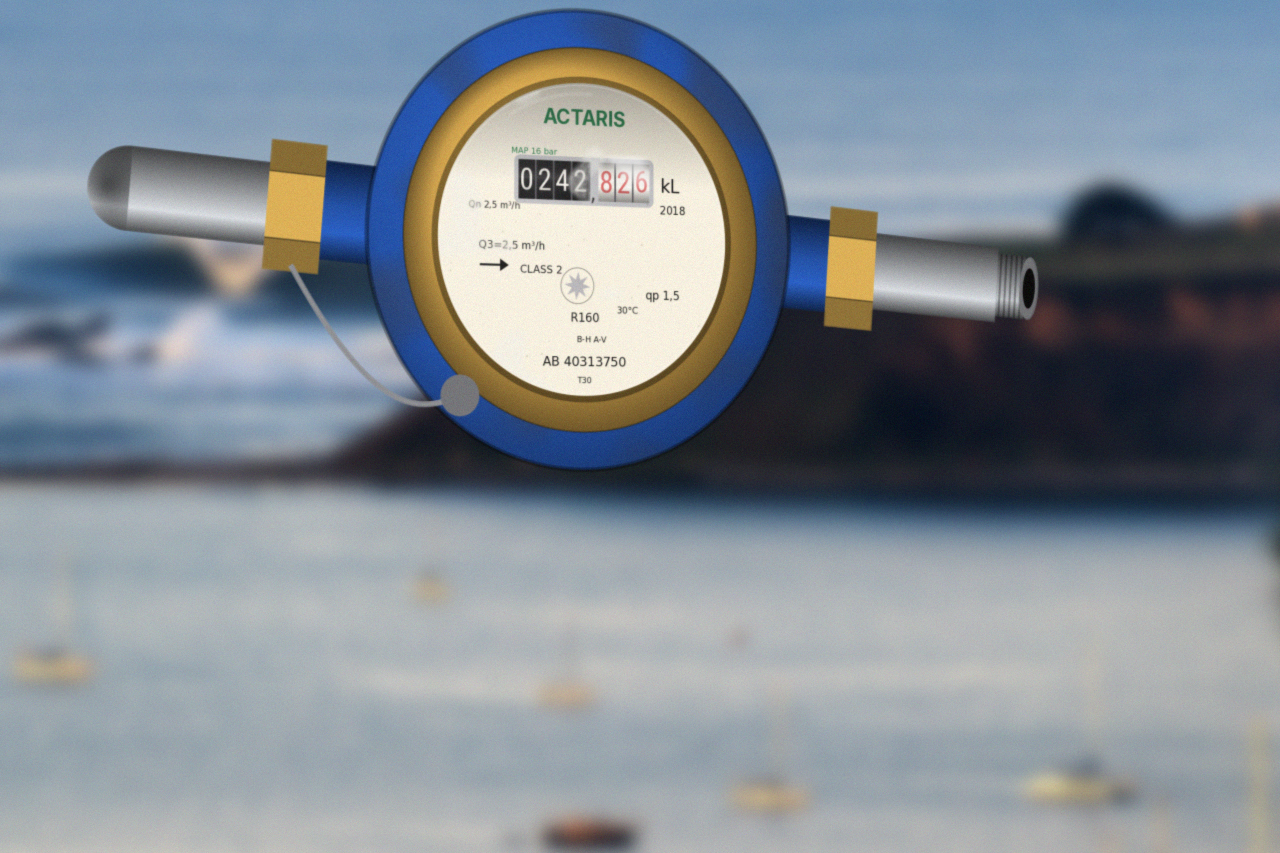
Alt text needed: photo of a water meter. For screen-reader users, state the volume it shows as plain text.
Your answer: 242.826 kL
